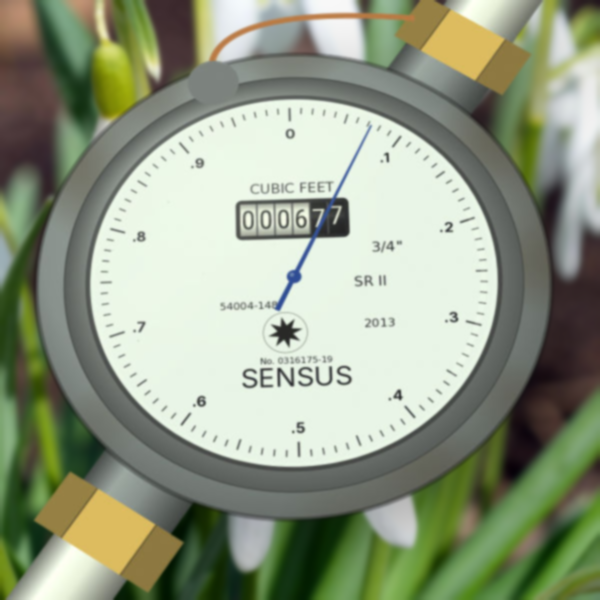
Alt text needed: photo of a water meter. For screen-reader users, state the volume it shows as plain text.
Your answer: 677.07 ft³
